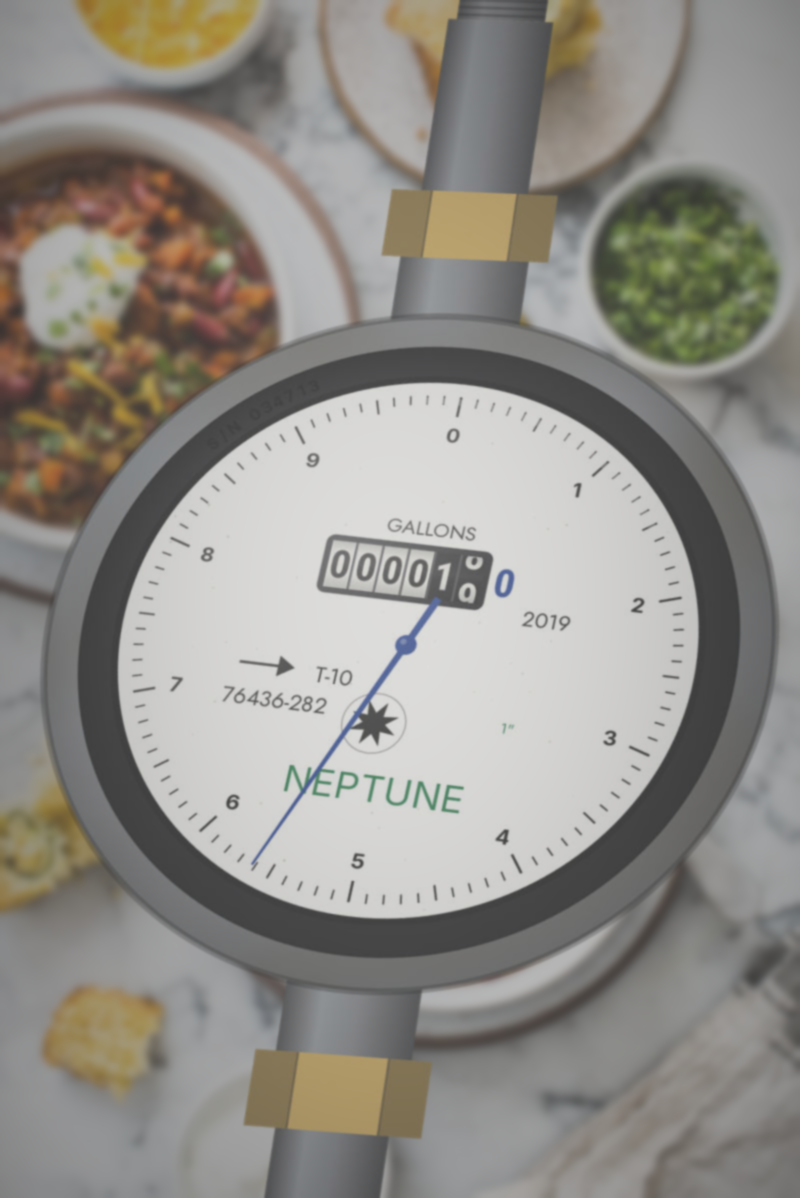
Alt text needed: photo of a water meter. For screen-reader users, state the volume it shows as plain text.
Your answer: 185.6 gal
